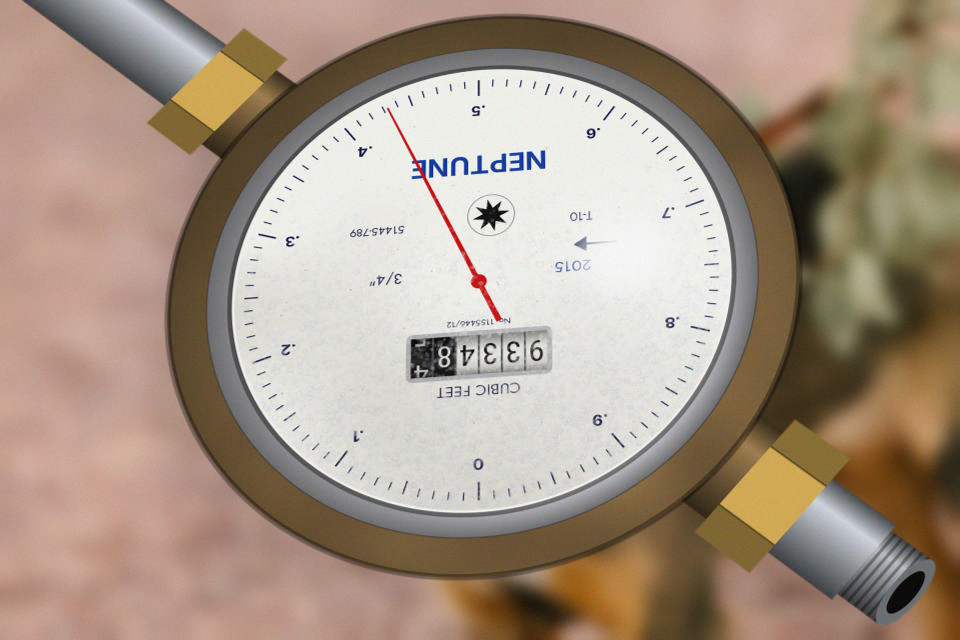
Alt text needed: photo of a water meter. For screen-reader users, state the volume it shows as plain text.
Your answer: 933484.43 ft³
